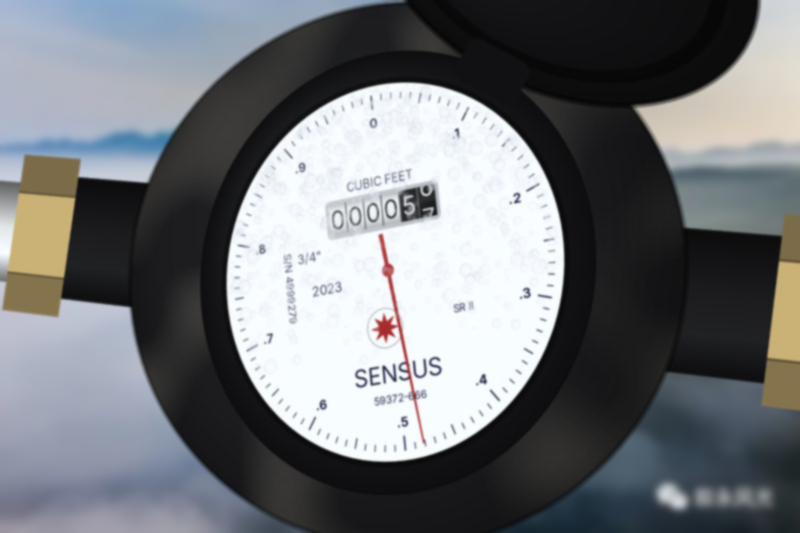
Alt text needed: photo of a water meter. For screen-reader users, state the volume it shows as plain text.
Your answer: 56.48 ft³
